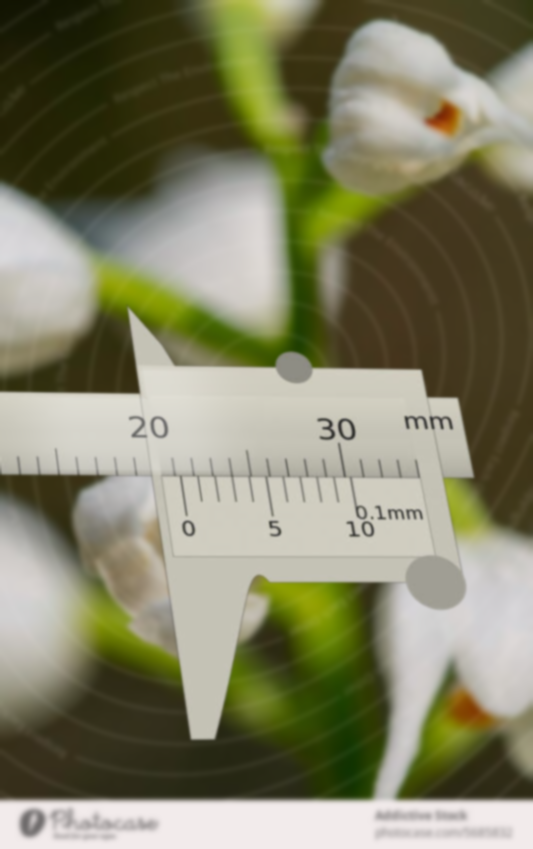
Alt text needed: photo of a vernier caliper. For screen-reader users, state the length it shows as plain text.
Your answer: 21.3 mm
